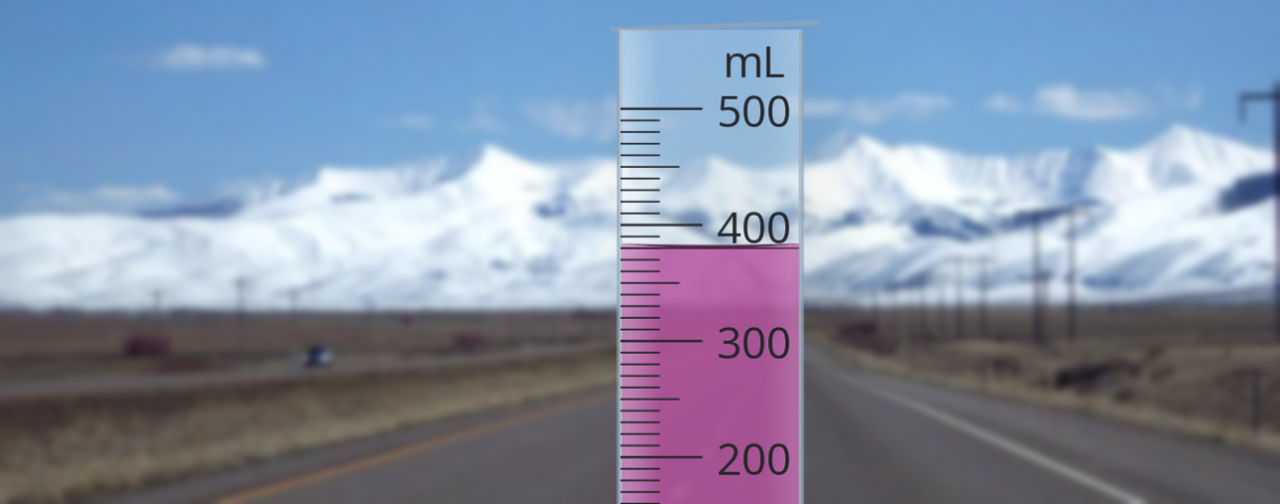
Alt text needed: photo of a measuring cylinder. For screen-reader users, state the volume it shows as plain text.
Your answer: 380 mL
